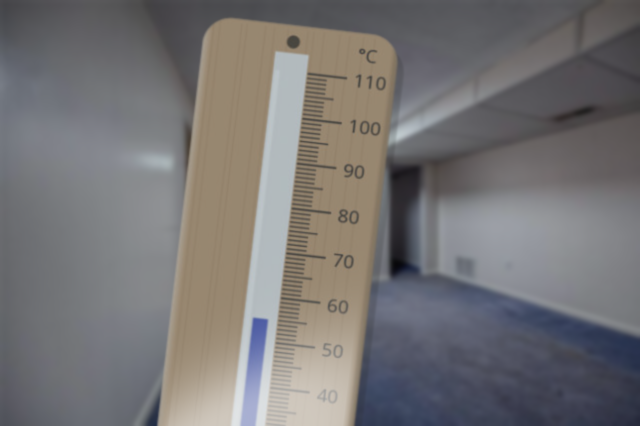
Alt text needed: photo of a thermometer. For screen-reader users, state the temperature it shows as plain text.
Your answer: 55 °C
